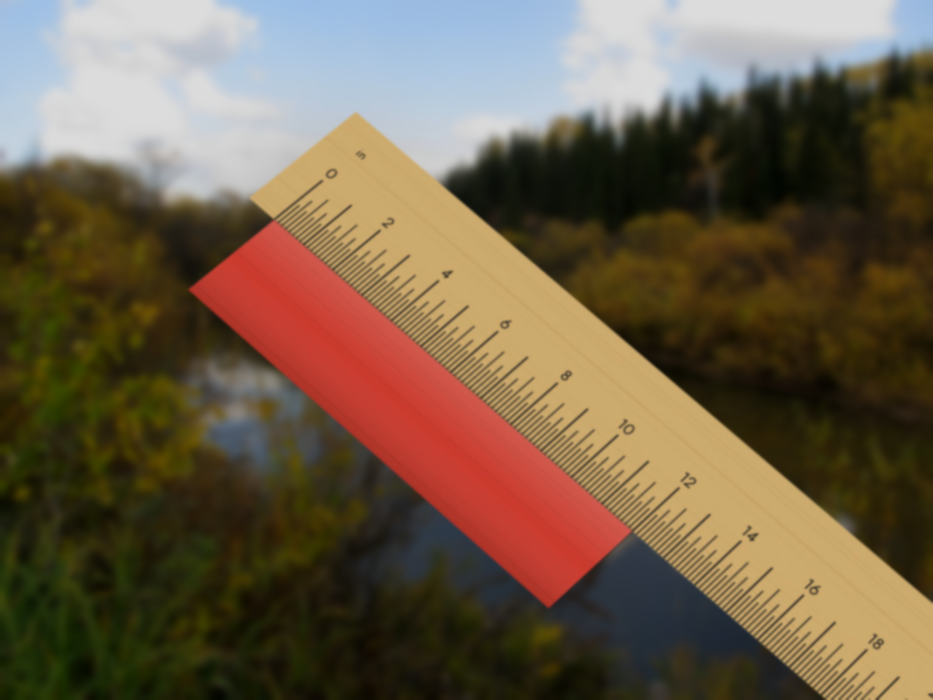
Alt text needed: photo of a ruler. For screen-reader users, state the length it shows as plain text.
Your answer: 12 in
